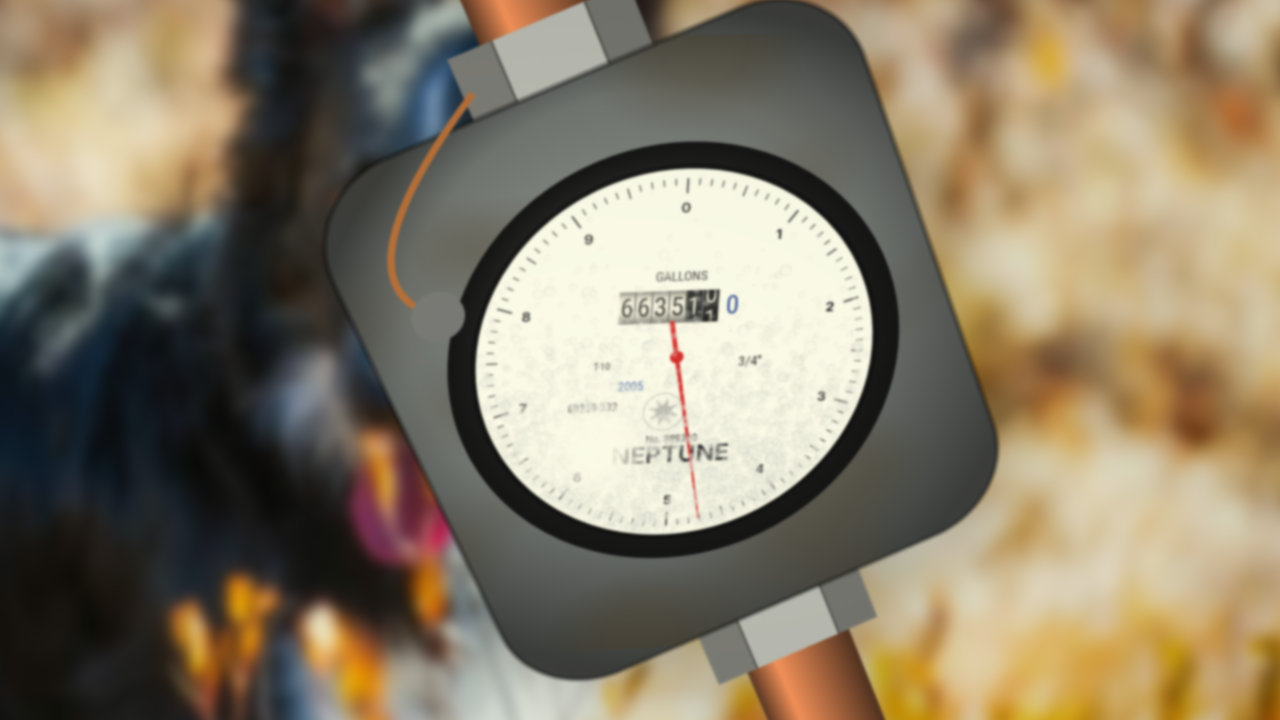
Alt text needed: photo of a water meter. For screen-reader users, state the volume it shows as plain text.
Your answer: 6635104.7 gal
